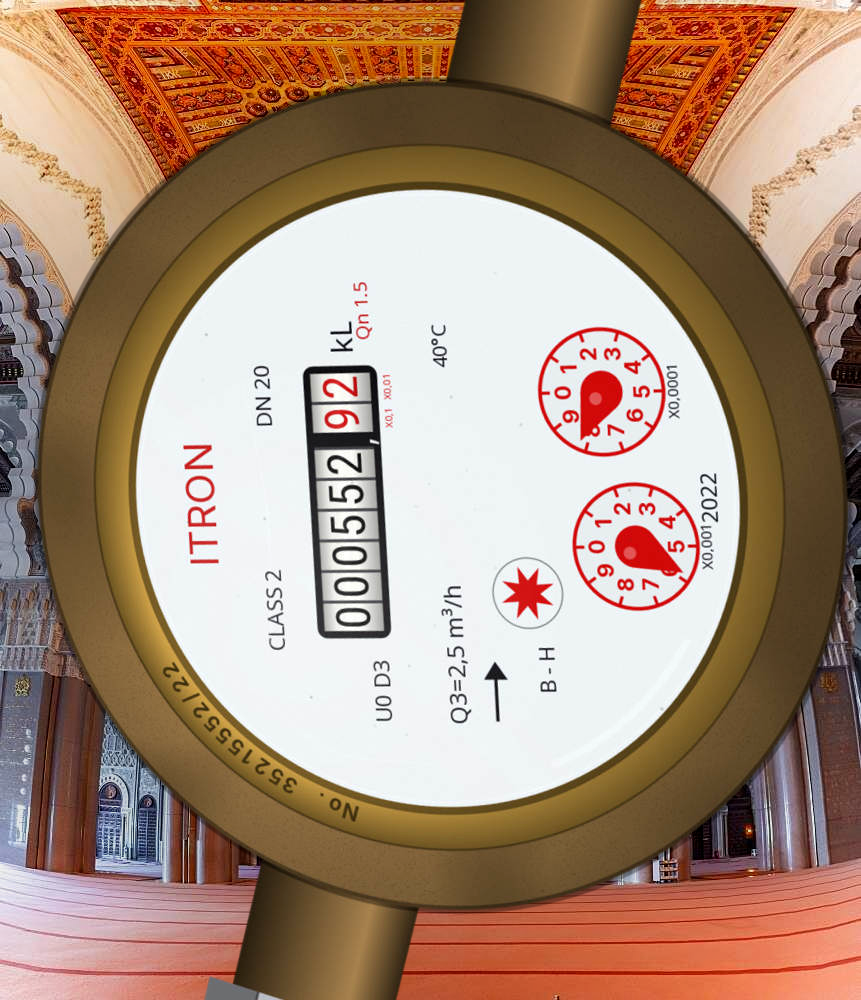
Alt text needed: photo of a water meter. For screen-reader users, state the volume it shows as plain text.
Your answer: 552.9258 kL
